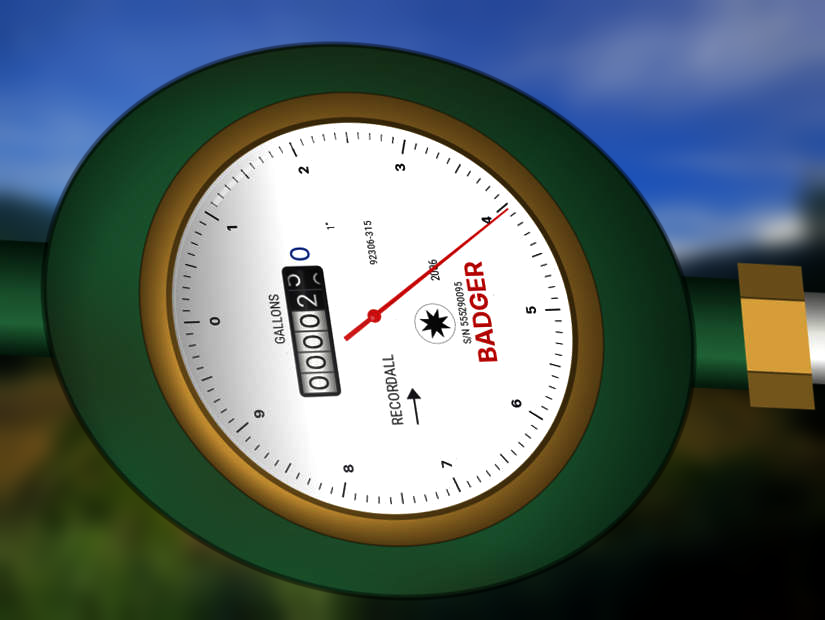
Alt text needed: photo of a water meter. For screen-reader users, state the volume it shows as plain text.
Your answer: 254.0 gal
